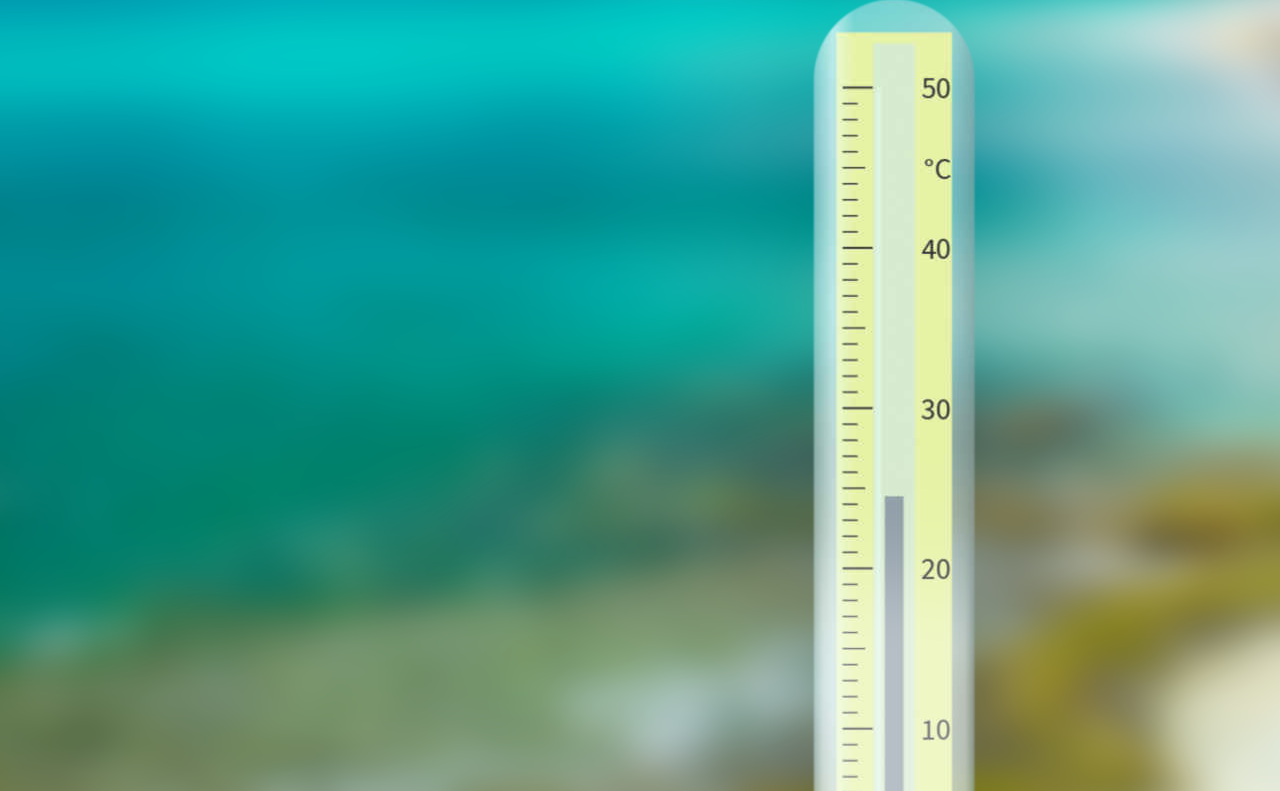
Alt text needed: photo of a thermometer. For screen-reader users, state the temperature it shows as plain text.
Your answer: 24.5 °C
